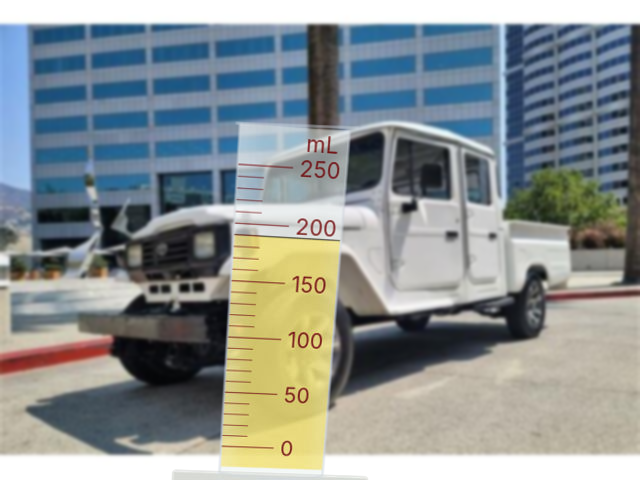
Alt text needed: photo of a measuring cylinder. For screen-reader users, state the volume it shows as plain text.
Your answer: 190 mL
